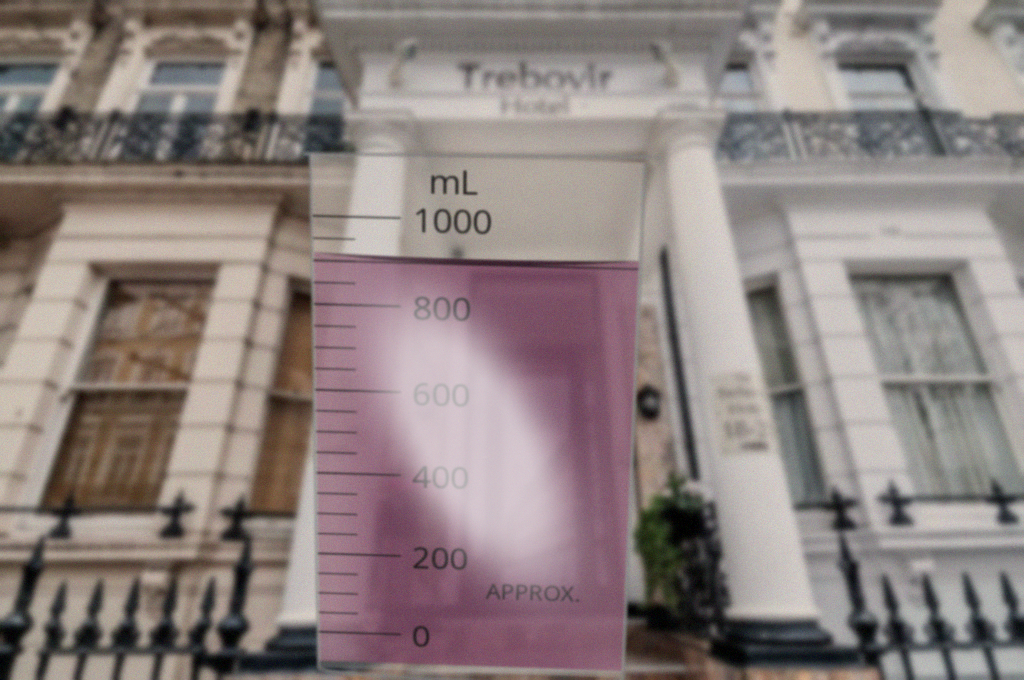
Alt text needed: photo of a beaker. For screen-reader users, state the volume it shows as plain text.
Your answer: 900 mL
